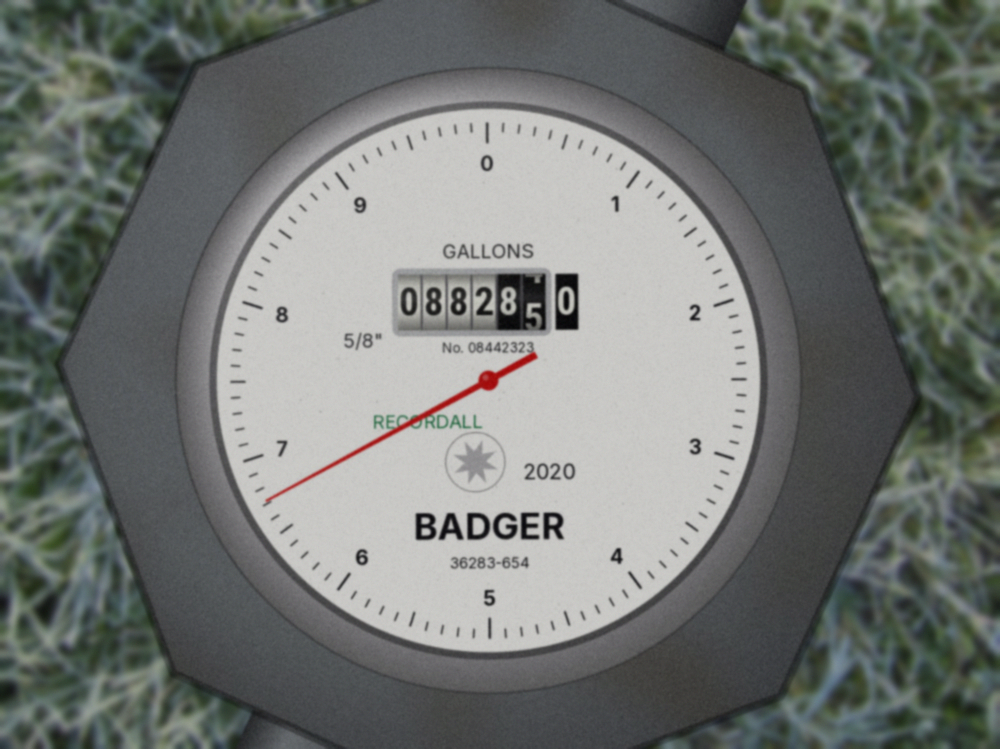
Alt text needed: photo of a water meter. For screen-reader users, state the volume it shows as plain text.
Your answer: 882846.7 gal
